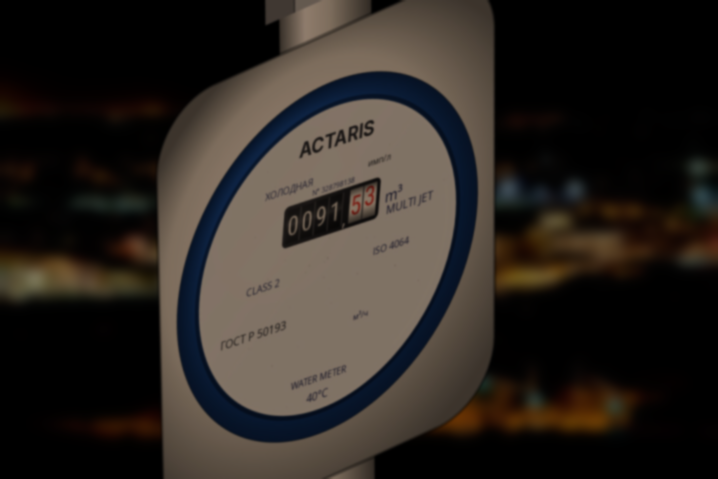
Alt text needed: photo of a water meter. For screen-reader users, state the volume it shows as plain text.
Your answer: 91.53 m³
